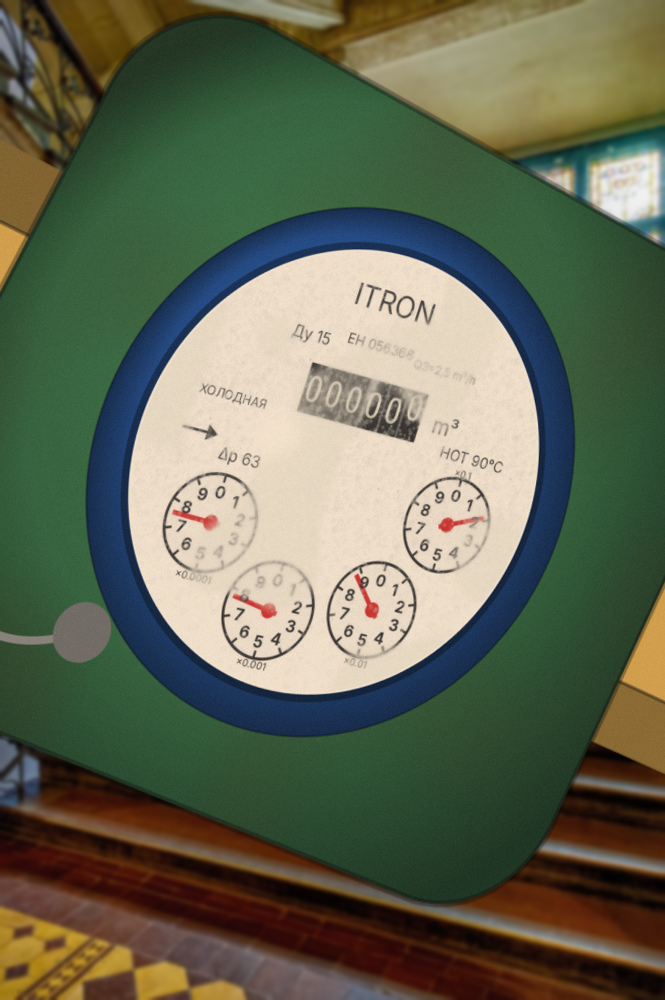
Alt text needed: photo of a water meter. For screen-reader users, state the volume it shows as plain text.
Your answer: 0.1877 m³
